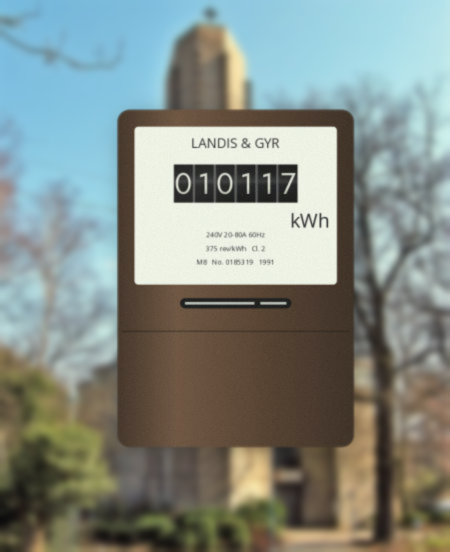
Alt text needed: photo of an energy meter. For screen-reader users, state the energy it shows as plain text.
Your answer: 10117 kWh
